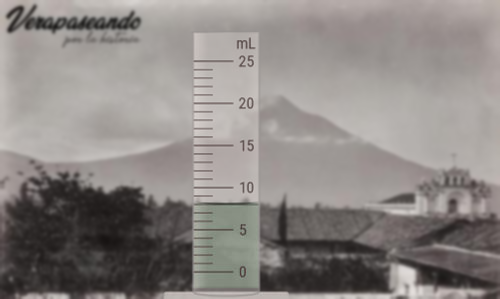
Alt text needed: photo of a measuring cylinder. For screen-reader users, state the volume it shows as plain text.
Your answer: 8 mL
